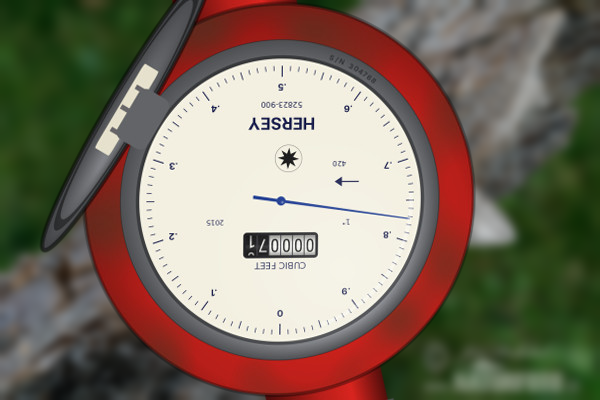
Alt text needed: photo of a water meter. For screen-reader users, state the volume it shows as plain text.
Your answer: 70.77 ft³
